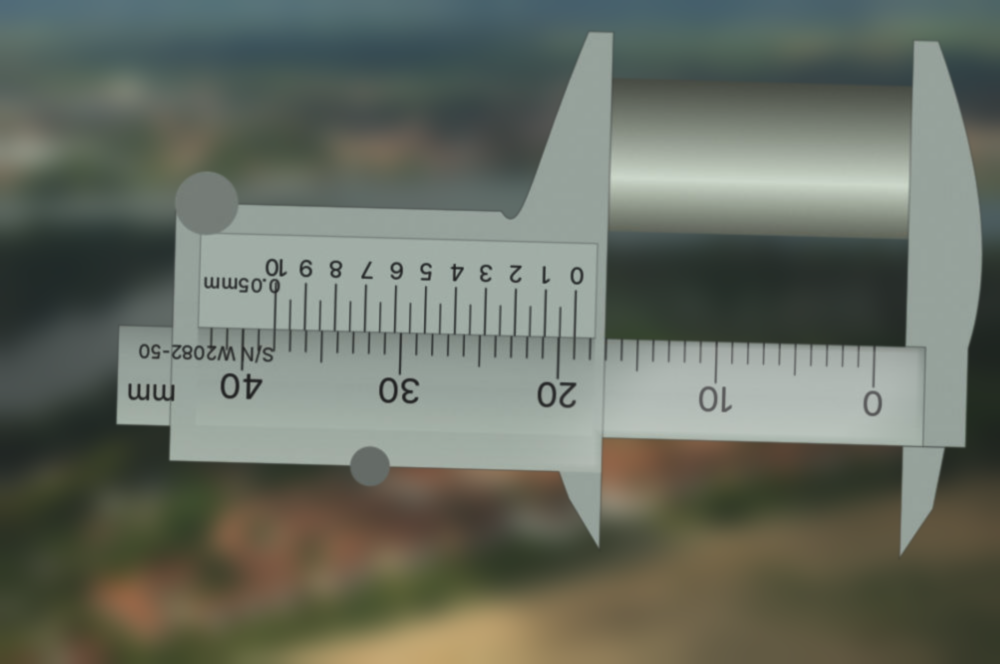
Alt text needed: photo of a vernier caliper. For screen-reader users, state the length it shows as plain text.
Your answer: 19.0 mm
